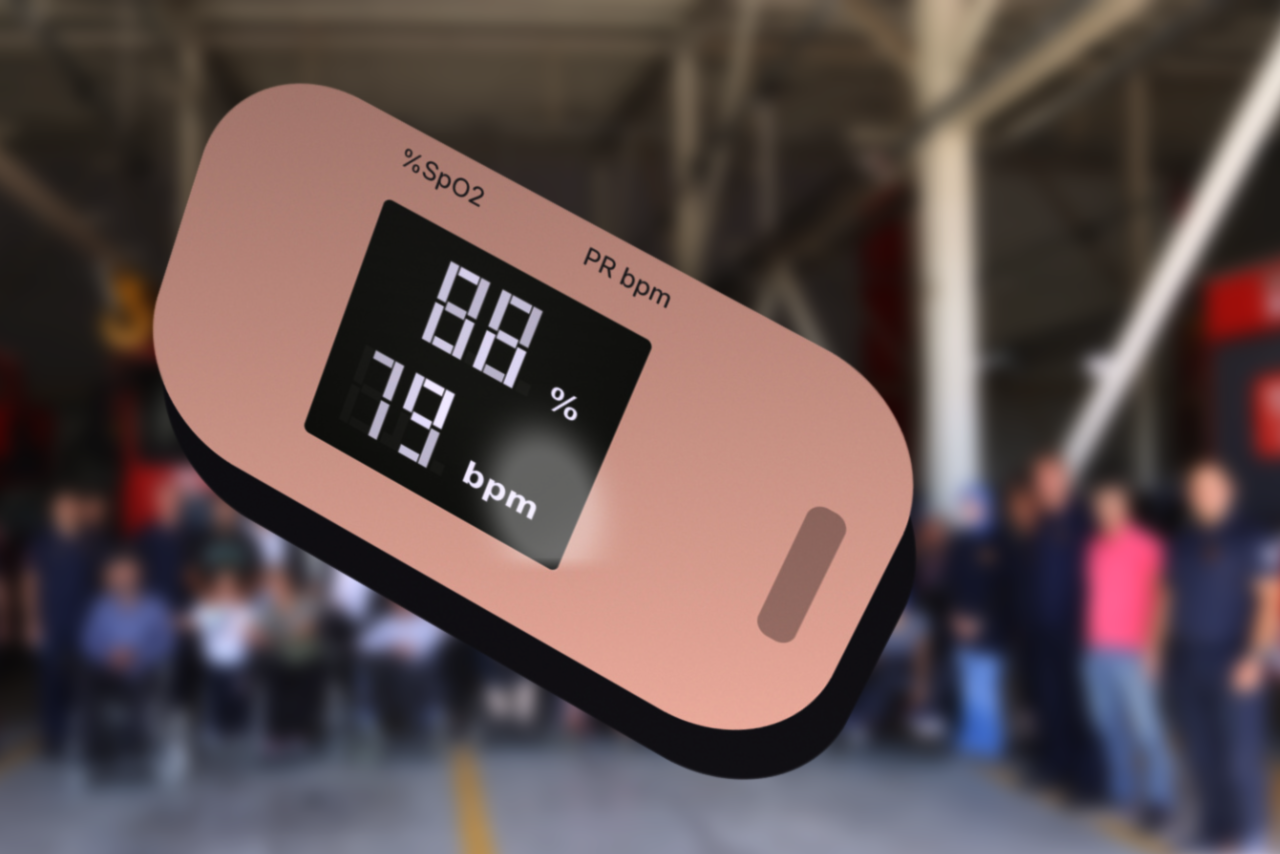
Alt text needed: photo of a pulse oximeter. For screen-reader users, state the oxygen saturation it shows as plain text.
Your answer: 88 %
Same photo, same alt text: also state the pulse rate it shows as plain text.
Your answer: 79 bpm
